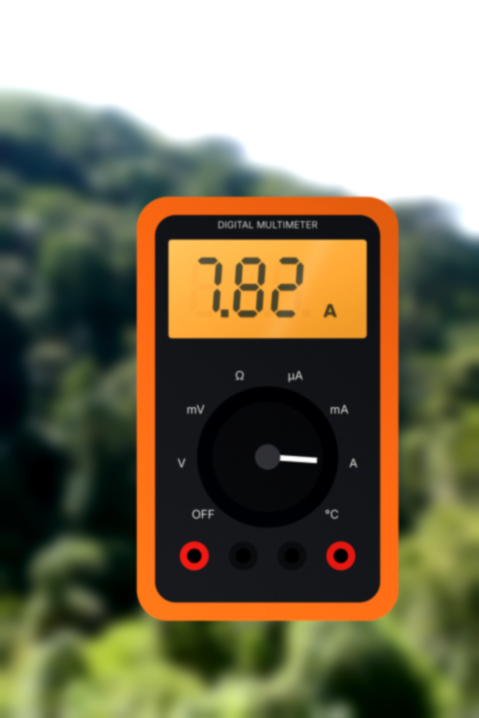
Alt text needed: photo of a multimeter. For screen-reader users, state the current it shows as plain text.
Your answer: 7.82 A
